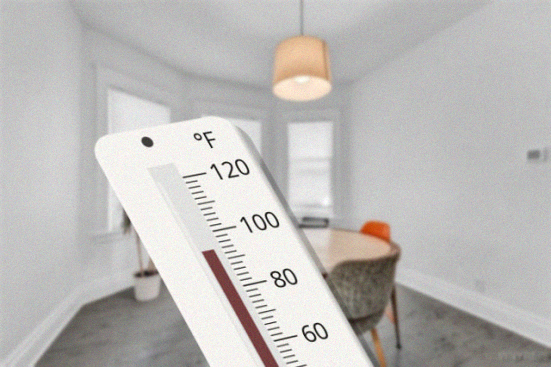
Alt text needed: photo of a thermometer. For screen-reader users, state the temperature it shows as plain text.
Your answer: 94 °F
